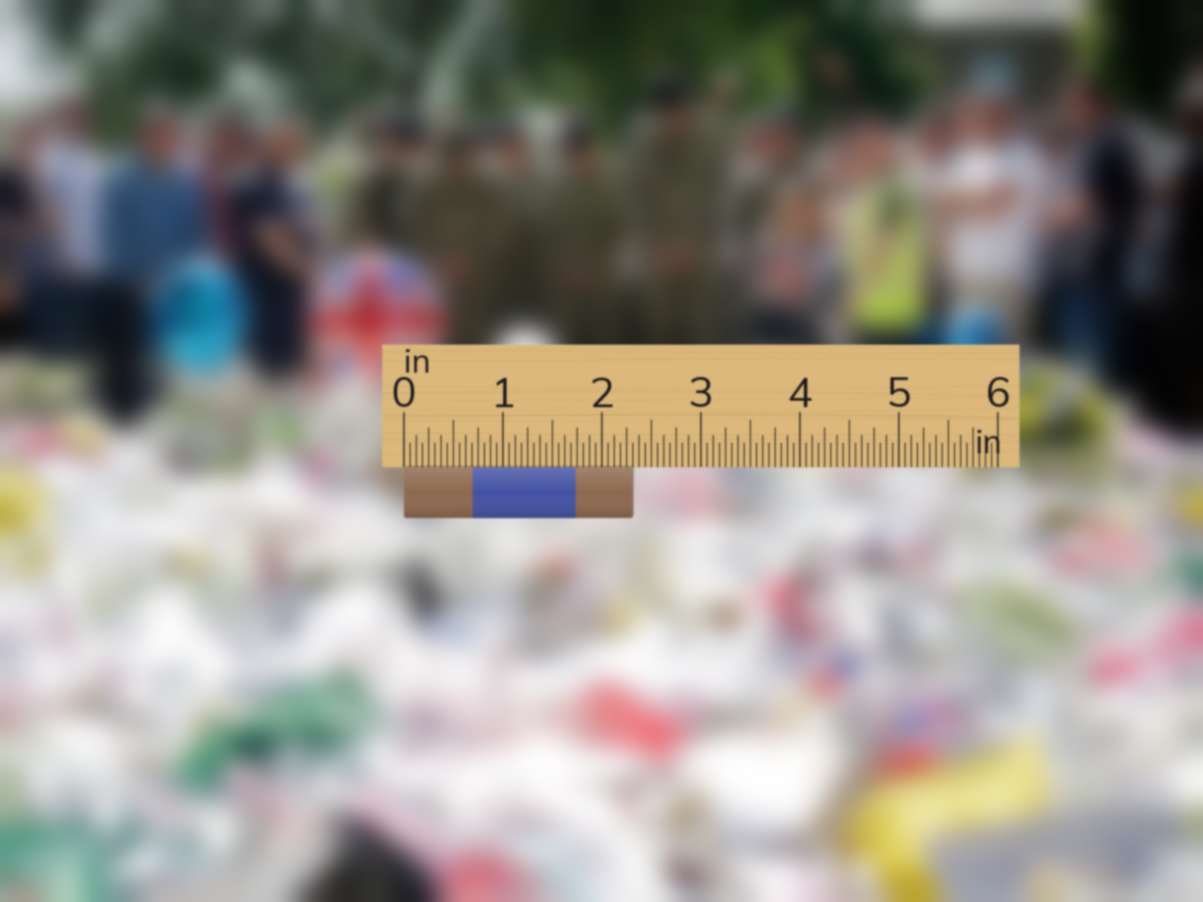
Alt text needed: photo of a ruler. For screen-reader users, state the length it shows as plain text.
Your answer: 2.3125 in
